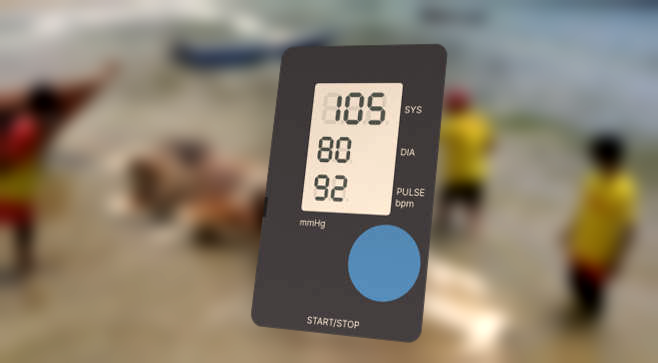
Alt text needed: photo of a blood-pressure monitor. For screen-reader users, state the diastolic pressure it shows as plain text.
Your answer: 80 mmHg
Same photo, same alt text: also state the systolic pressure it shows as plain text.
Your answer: 105 mmHg
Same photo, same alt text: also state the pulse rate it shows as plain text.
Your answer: 92 bpm
